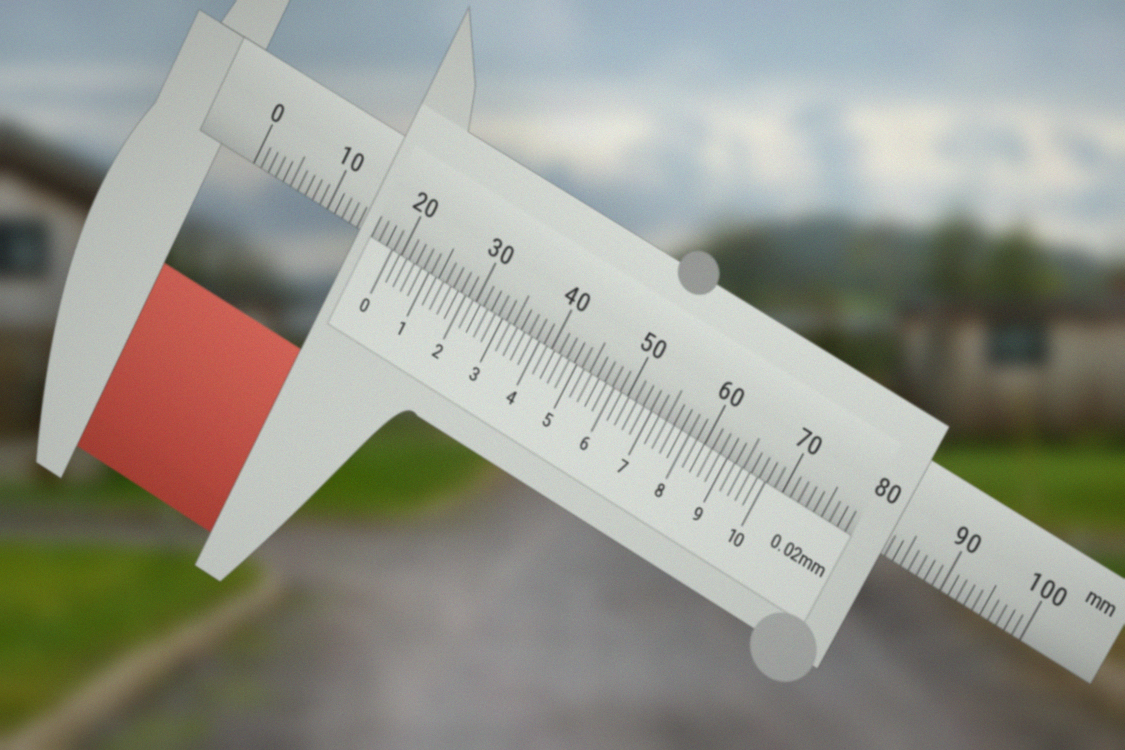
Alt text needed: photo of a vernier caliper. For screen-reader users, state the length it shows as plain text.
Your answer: 18.8 mm
